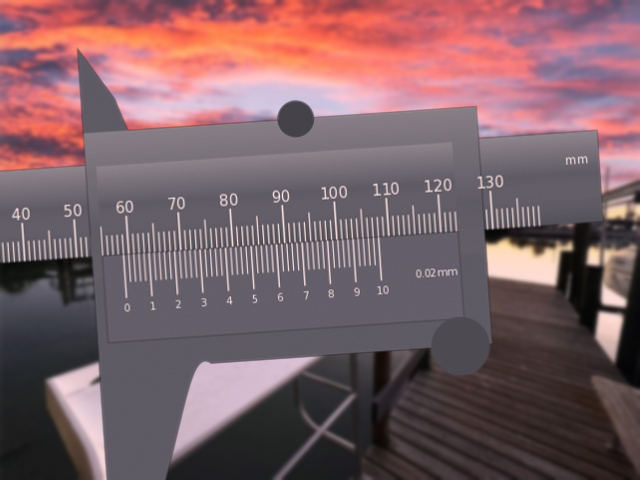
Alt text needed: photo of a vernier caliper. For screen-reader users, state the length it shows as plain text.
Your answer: 59.0 mm
